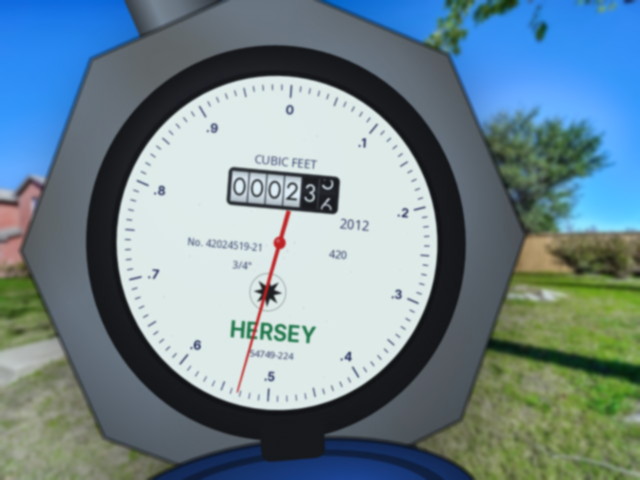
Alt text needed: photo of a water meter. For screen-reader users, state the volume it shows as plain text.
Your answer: 235.53 ft³
